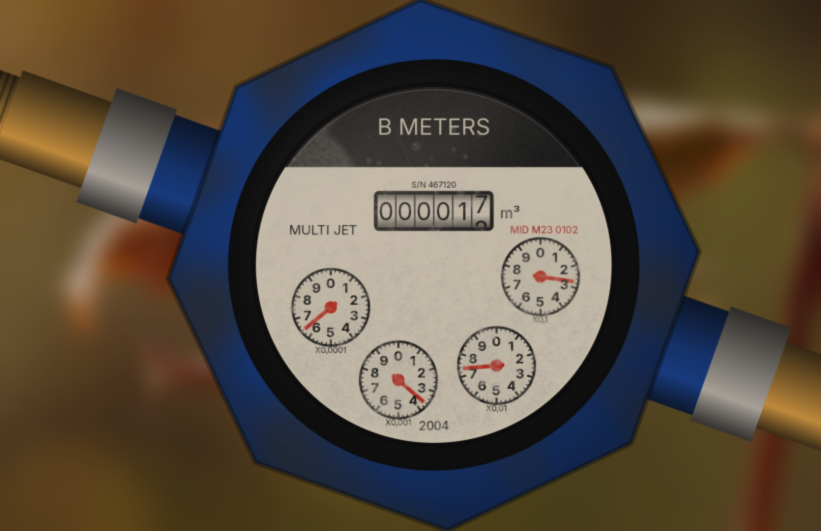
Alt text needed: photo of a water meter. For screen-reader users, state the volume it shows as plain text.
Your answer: 17.2736 m³
